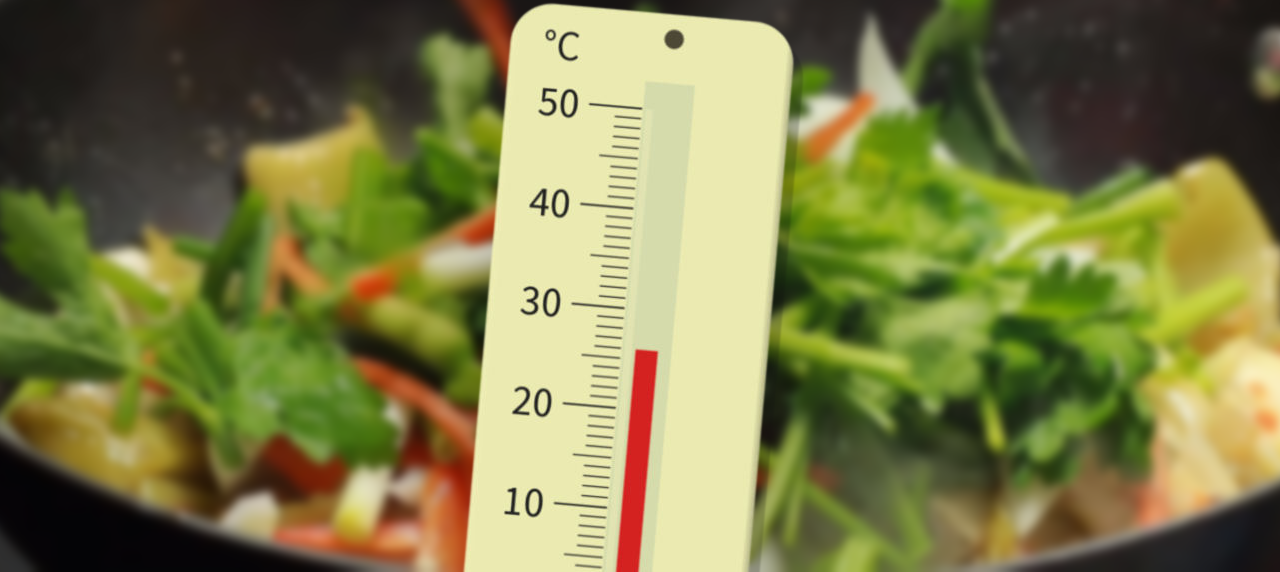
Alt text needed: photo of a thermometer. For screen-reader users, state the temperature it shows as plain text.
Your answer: 26 °C
